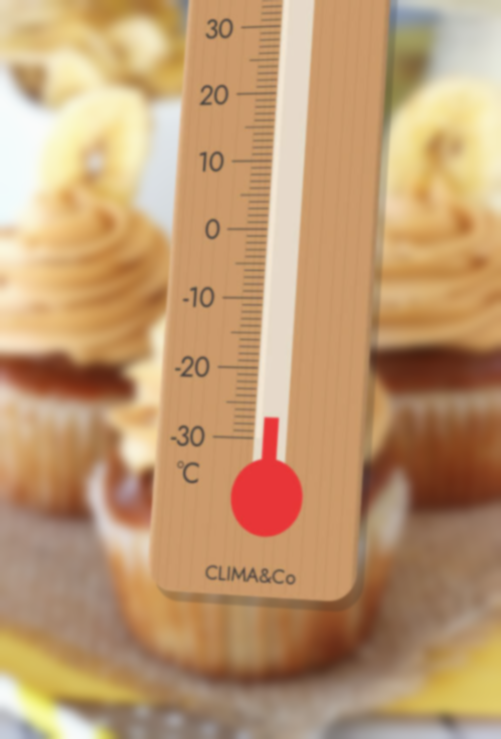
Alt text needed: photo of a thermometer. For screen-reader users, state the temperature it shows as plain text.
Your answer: -27 °C
